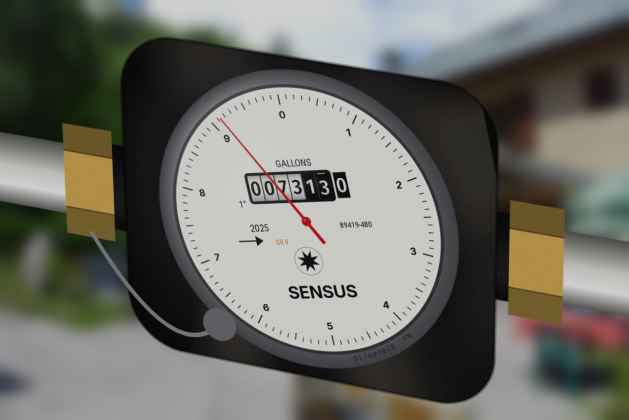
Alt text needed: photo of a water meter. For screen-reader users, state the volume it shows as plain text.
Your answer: 73129.1 gal
